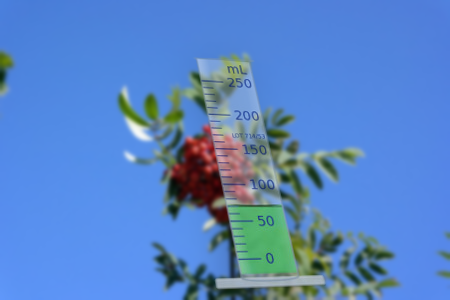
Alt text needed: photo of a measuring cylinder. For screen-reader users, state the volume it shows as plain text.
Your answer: 70 mL
